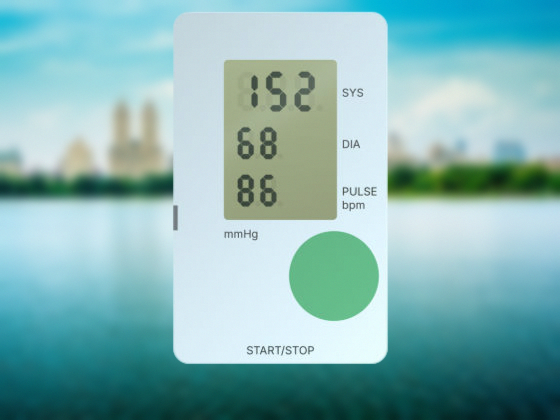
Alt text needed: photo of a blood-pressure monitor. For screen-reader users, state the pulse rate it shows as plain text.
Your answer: 86 bpm
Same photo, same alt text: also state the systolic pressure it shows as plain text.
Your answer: 152 mmHg
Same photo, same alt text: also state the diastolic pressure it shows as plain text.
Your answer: 68 mmHg
